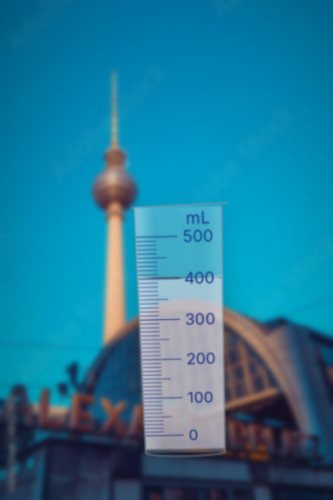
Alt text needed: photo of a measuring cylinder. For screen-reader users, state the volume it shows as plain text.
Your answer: 400 mL
